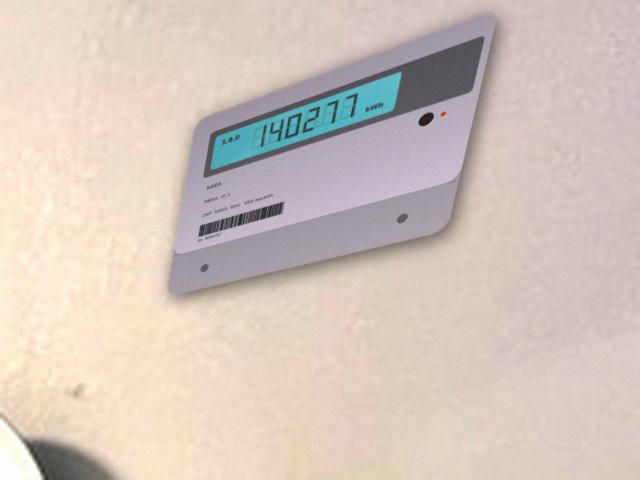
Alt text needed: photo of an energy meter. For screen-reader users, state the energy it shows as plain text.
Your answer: 140277 kWh
